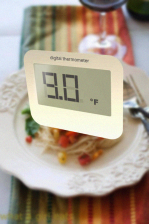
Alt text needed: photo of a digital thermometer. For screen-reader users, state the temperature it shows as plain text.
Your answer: 9.0 °F
